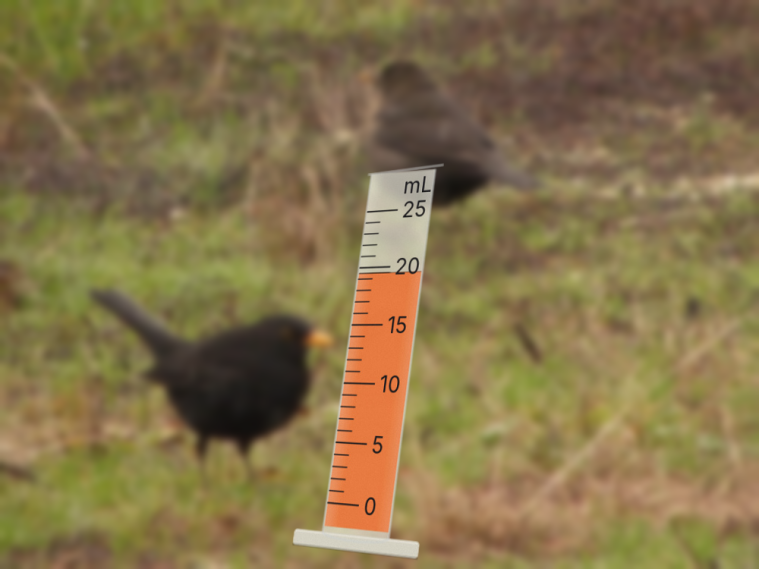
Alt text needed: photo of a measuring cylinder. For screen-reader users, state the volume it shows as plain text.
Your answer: 19.5 mL
